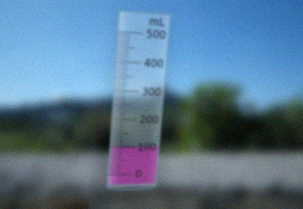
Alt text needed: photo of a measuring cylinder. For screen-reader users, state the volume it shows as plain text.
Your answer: 100 mL
